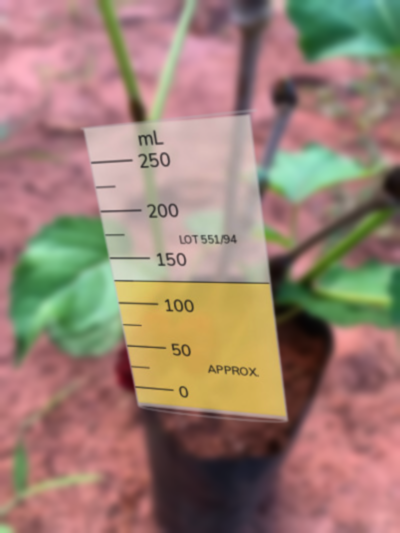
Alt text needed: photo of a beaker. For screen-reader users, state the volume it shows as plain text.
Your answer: 125 mL
